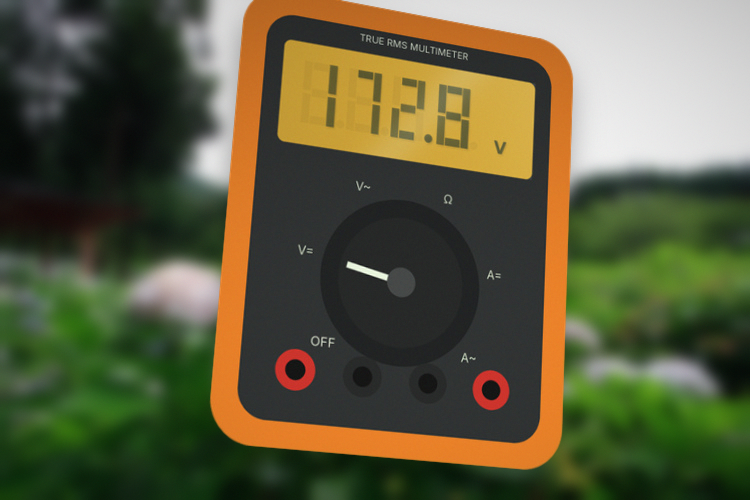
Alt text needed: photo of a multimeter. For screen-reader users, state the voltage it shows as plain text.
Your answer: 172.8 V
